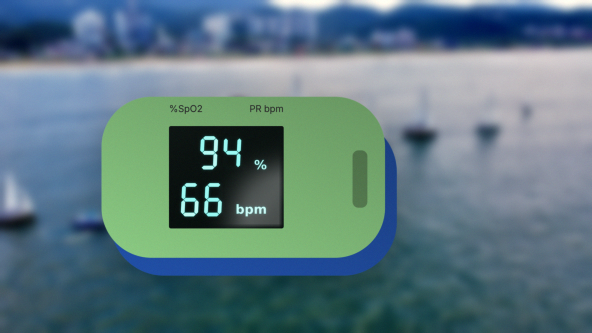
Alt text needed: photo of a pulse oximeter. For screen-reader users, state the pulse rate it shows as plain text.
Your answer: 66 bpm
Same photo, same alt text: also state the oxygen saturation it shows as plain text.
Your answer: 94 %
